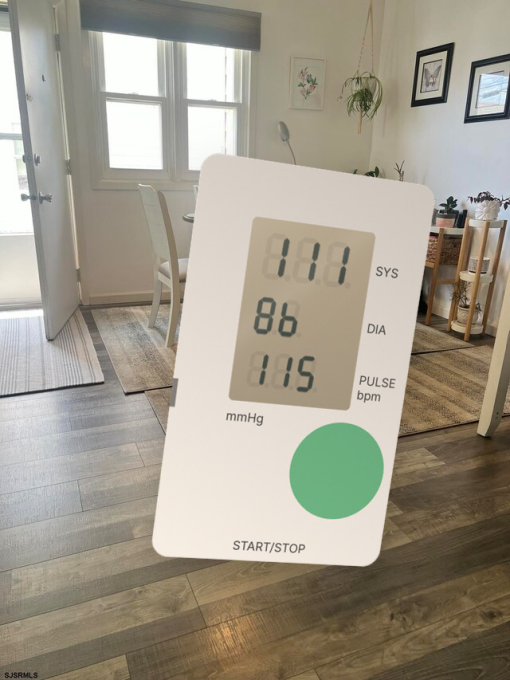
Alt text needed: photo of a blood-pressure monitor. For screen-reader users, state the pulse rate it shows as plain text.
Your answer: 115 bpm
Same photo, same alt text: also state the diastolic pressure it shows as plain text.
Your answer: 86 mmHg
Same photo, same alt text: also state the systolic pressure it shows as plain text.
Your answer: 111 mmHg
